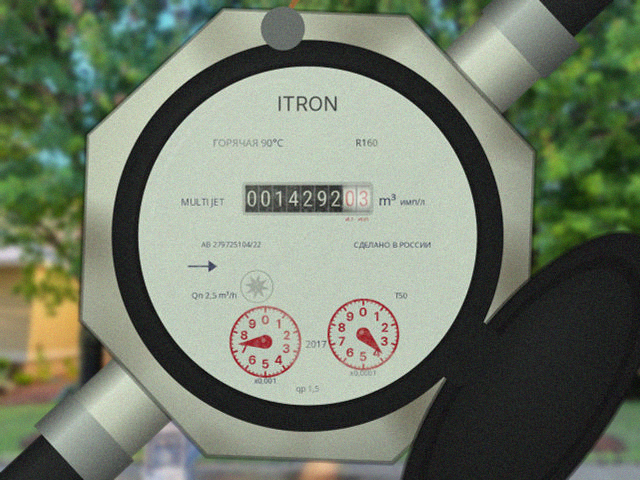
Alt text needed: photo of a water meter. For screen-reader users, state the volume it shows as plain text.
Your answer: 14292.0373 m³
